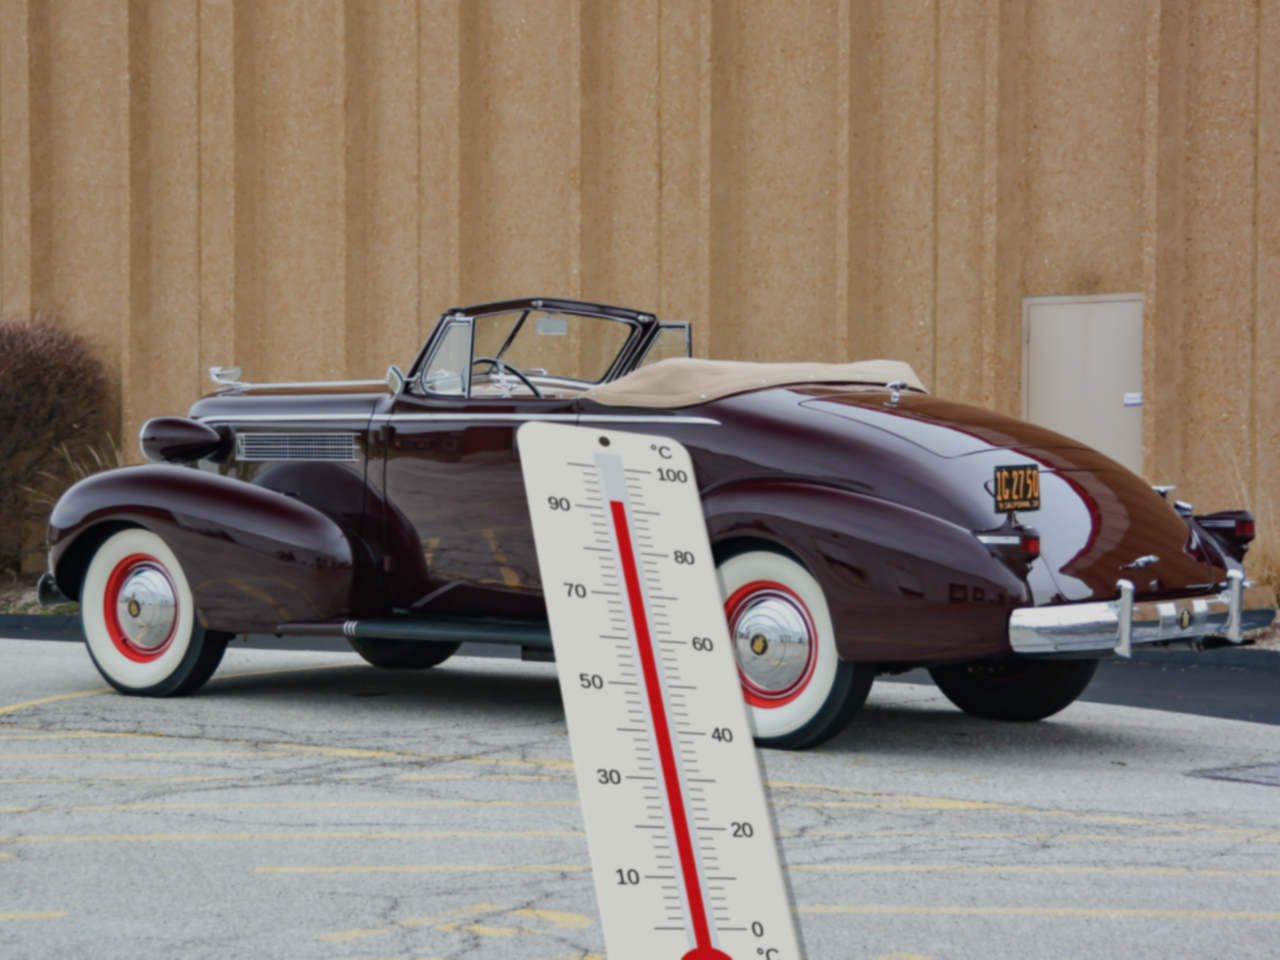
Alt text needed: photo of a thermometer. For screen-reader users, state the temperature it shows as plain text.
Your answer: 92 °C
